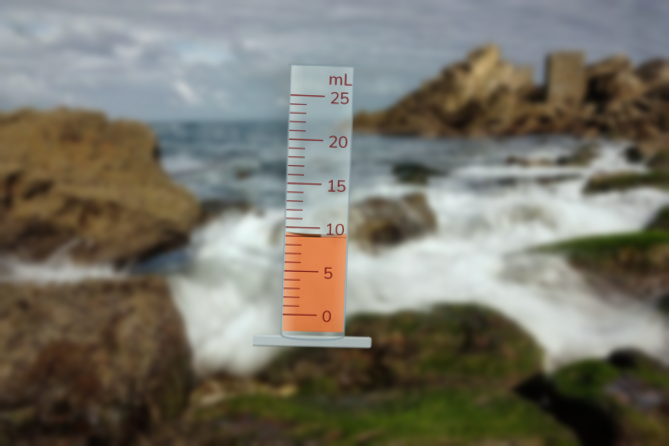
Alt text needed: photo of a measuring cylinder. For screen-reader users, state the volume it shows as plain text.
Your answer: 9 mL
